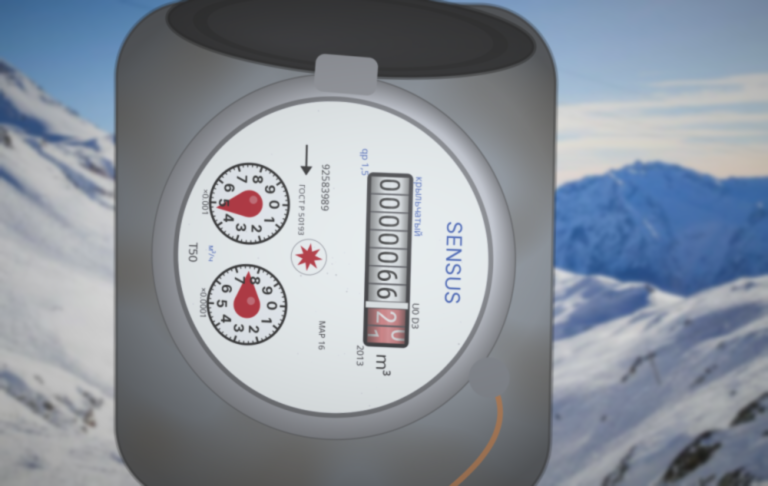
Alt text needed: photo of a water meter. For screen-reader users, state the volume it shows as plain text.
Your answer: 66.2047 m³
